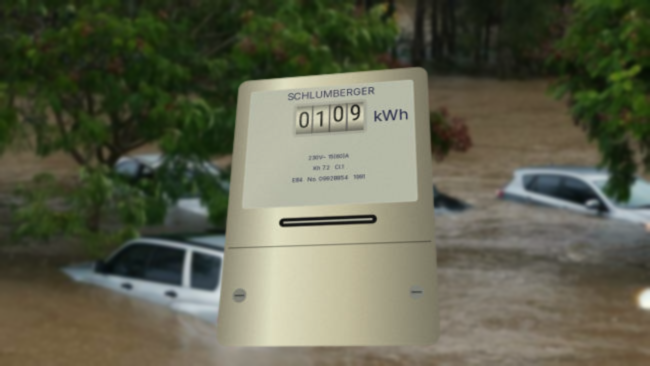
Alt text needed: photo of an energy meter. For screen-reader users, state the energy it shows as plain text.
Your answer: 109 kWh
